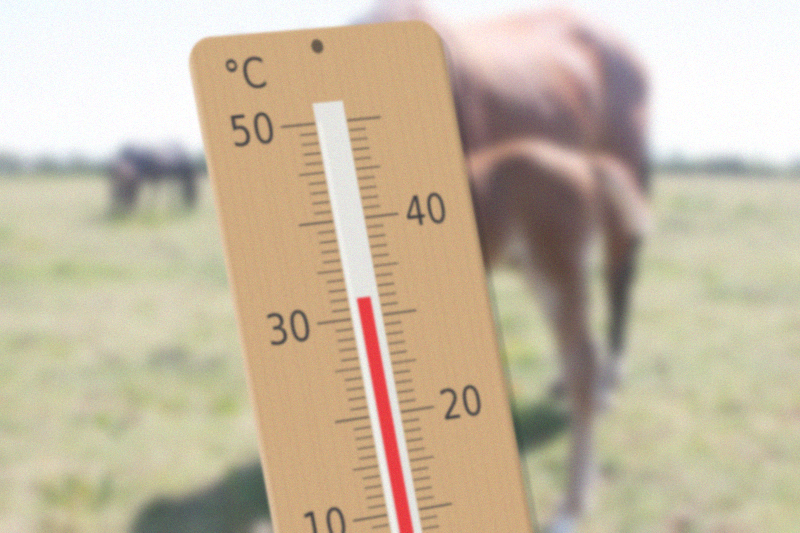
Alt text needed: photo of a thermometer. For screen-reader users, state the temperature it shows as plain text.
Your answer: 32 °C
